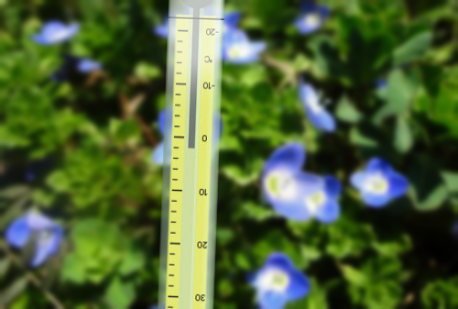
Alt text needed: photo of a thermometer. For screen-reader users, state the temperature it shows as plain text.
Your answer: 2 °C
